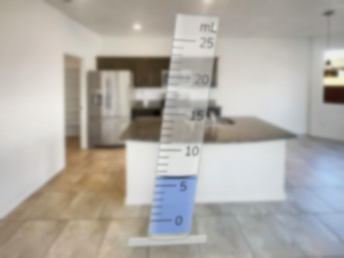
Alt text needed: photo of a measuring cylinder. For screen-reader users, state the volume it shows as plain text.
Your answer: 6 mL
